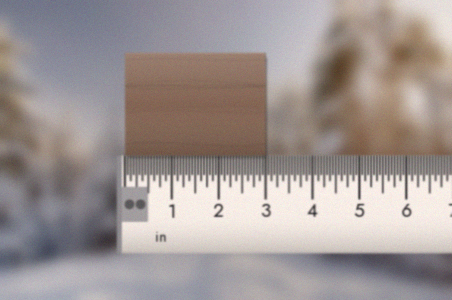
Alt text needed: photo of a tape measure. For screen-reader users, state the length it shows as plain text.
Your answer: 3 in
